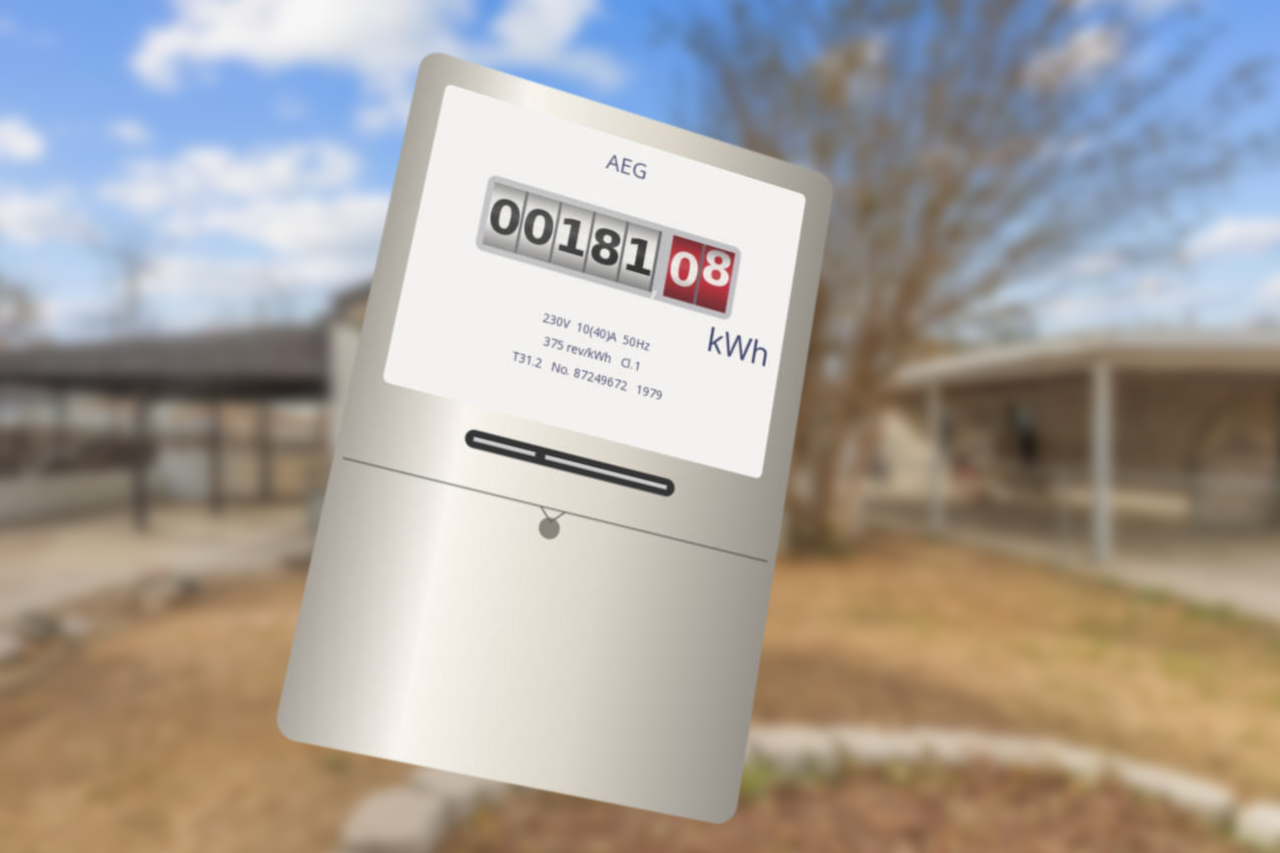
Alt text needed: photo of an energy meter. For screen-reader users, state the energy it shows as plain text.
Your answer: 181.08 kWh
